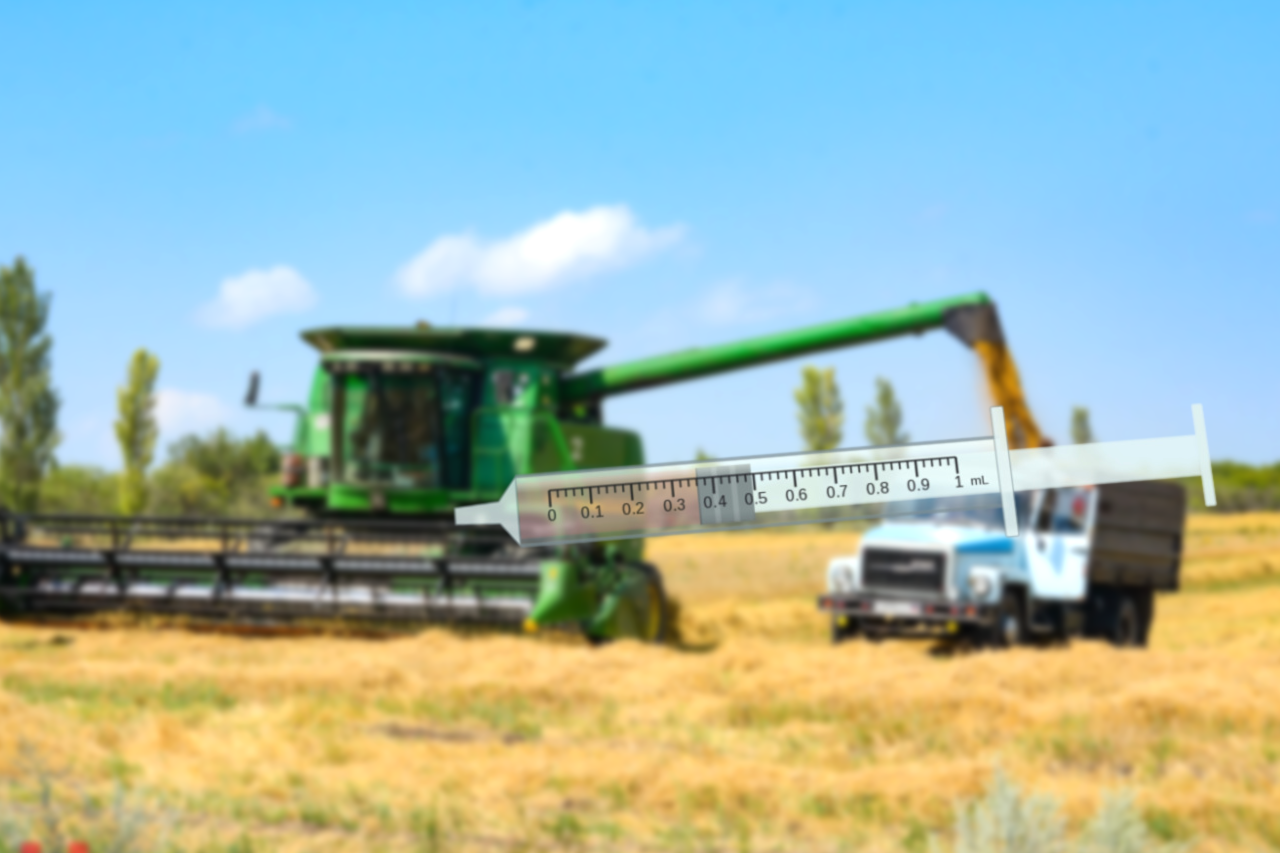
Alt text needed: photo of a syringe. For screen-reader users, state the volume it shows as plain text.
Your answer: 0.36 mL
